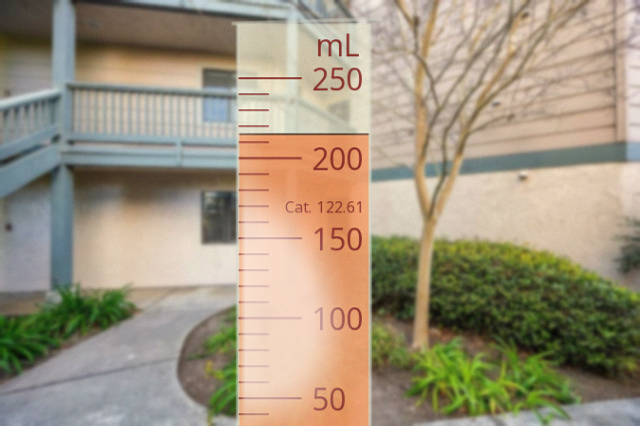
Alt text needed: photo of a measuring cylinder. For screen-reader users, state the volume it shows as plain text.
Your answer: 215 mL
